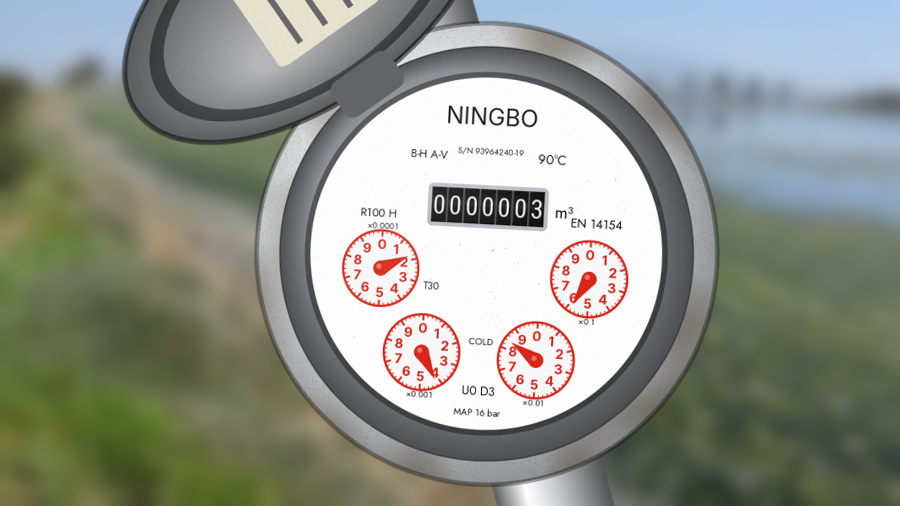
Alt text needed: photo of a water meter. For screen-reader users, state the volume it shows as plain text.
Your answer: 3.5841 m³
